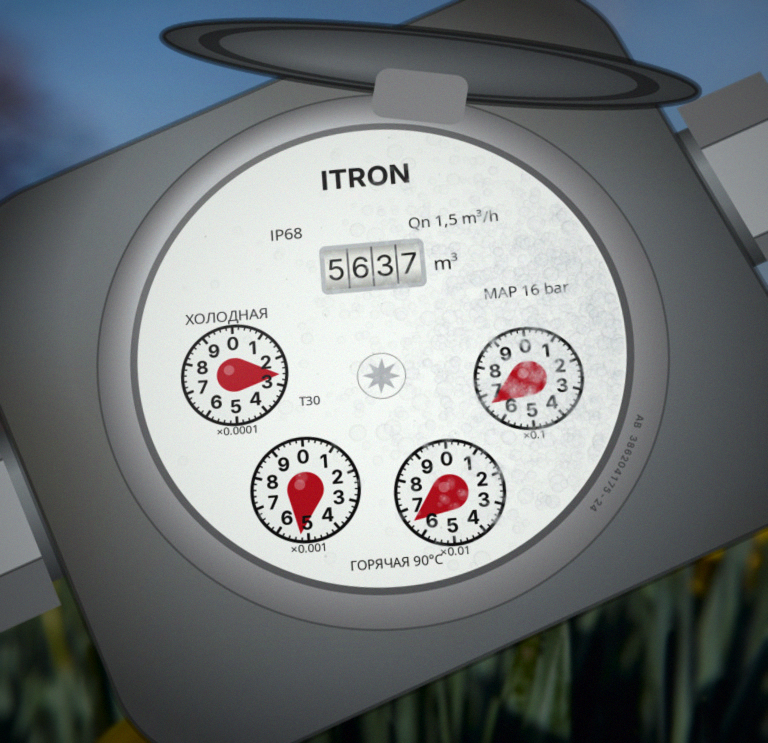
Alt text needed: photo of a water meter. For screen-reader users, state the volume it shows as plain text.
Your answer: 5637.6652 m³
